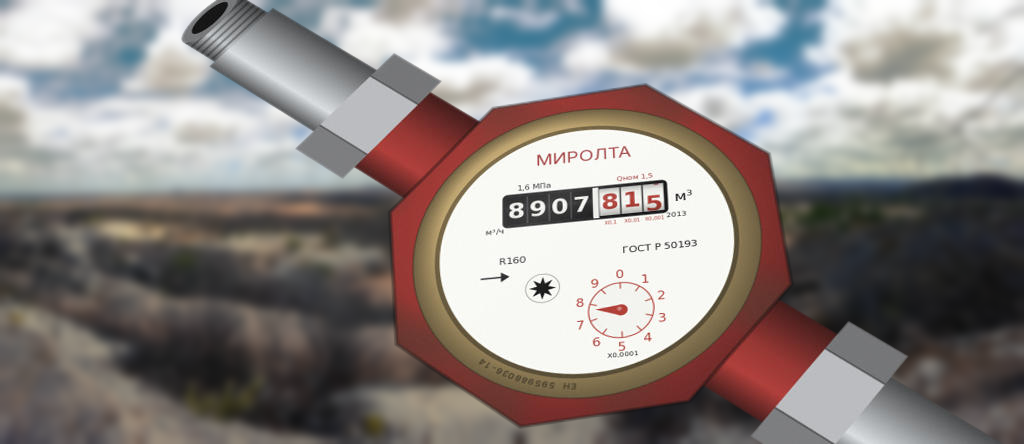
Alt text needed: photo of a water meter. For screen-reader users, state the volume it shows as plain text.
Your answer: 8907.8147 m³
